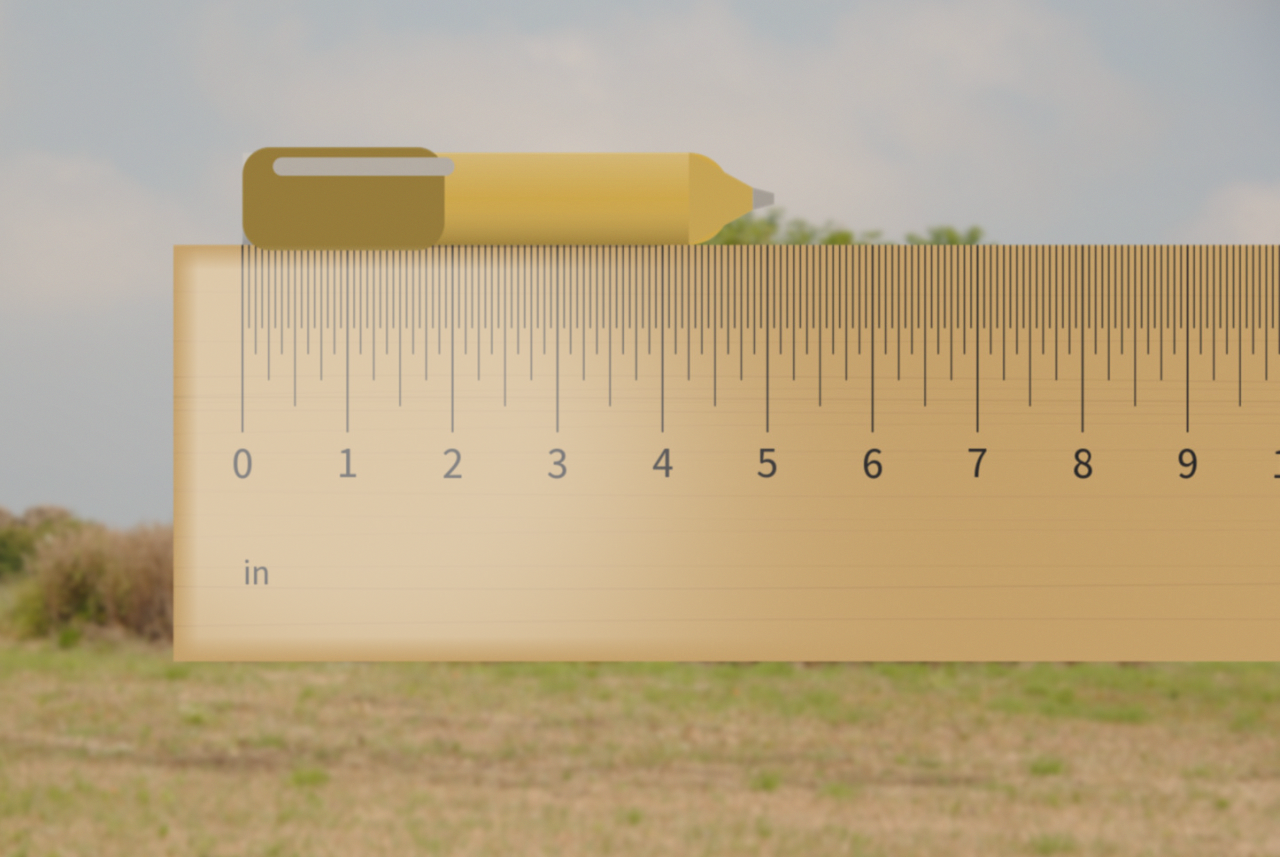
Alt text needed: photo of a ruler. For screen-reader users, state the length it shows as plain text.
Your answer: 5.0625 in
